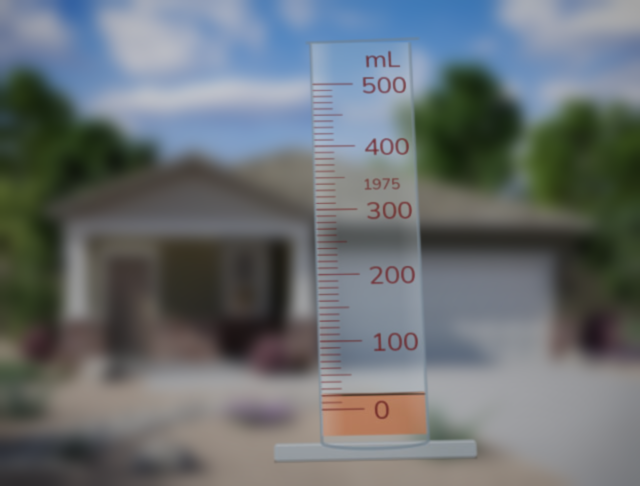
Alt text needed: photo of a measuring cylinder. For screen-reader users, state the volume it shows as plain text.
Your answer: 20 mL
